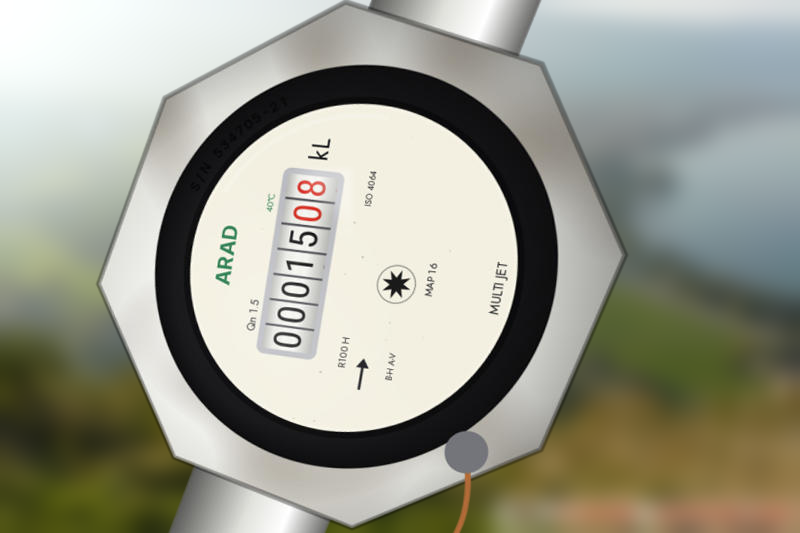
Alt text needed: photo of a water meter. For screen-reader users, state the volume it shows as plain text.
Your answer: 15.08 kL
